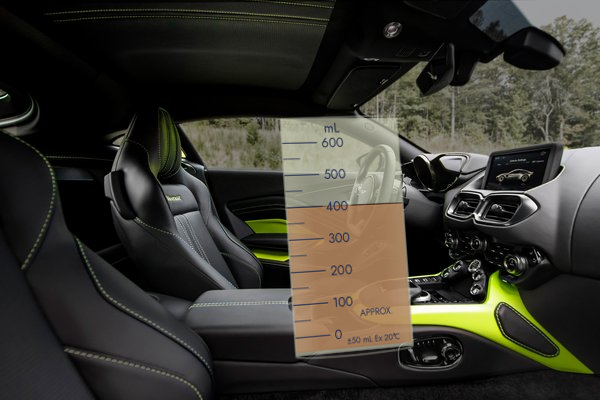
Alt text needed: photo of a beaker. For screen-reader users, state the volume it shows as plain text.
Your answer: 400 mL
